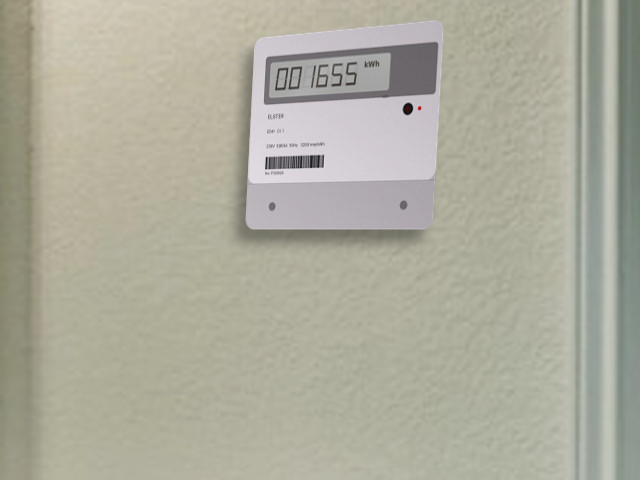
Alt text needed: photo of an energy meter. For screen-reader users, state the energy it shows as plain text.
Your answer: 1655 kWh
